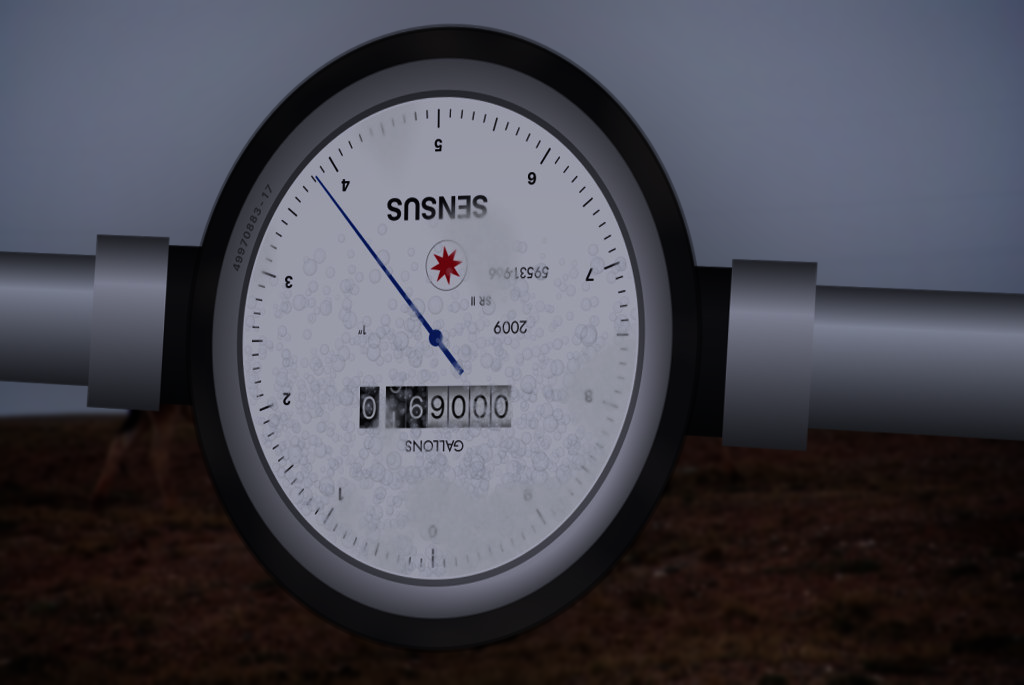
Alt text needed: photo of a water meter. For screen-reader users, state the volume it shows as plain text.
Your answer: 6913.8 gal
